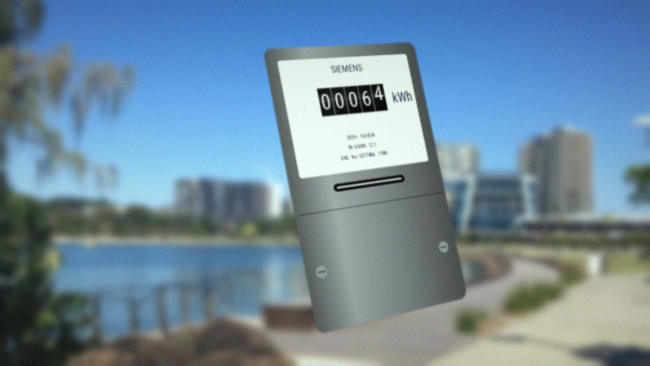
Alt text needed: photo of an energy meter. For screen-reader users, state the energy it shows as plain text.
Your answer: 64 kWh
